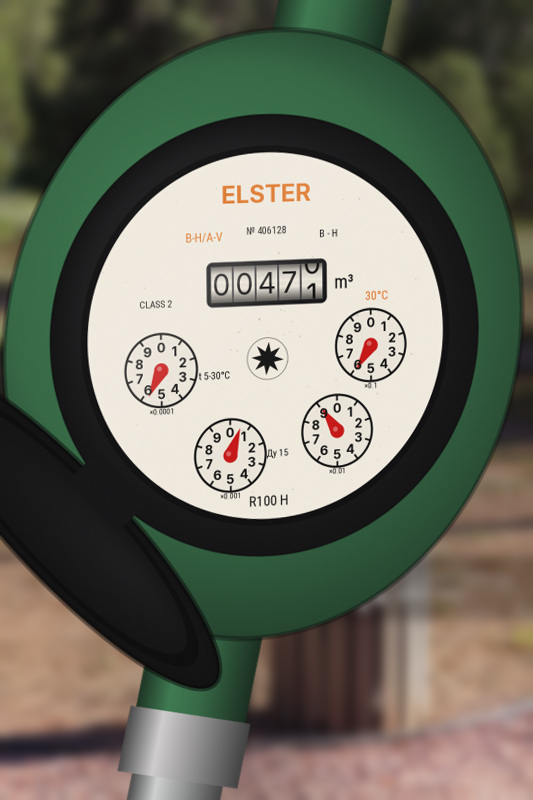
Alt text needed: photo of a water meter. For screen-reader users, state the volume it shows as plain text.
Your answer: 470.5905 m³
